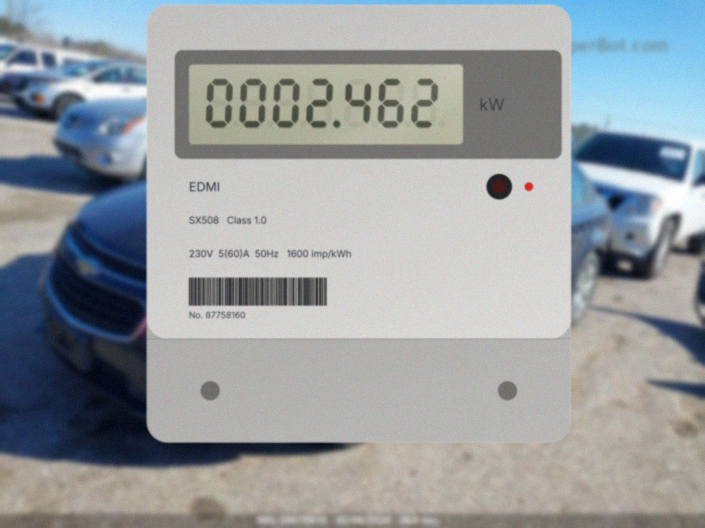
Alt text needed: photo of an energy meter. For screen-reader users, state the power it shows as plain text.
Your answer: 2.462 kW
